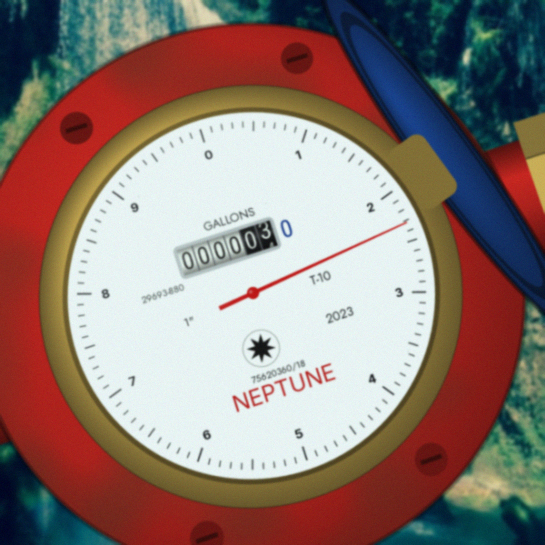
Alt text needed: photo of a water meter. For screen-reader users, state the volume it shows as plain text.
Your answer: 32.3 gal
